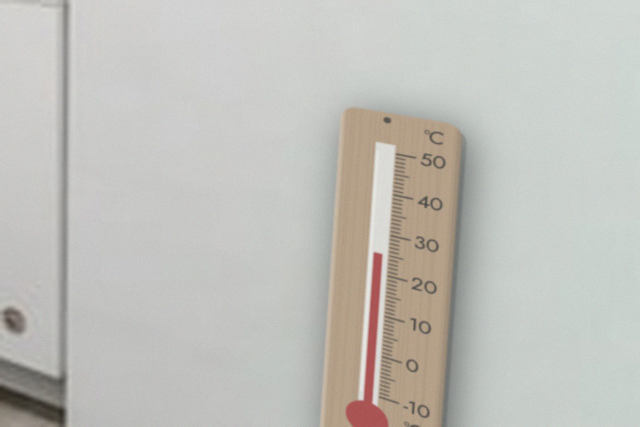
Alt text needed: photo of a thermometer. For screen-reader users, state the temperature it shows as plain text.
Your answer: 25 °C
